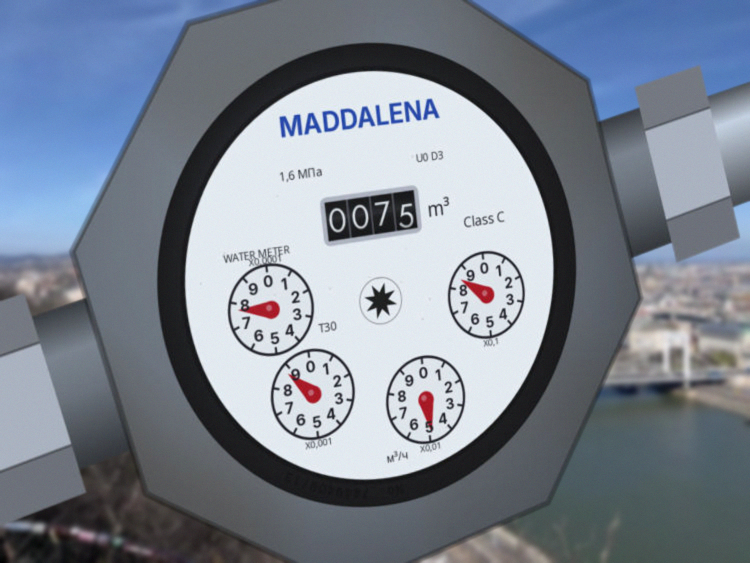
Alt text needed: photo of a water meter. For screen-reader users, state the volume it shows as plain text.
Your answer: 74.8487 m³
